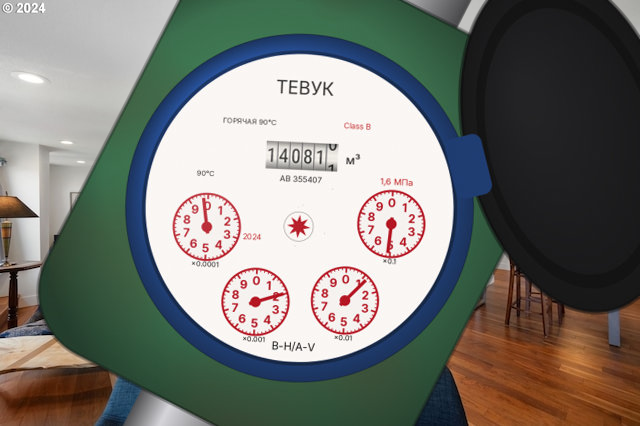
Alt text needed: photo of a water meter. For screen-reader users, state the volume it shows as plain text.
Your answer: 140810.5119 m³
